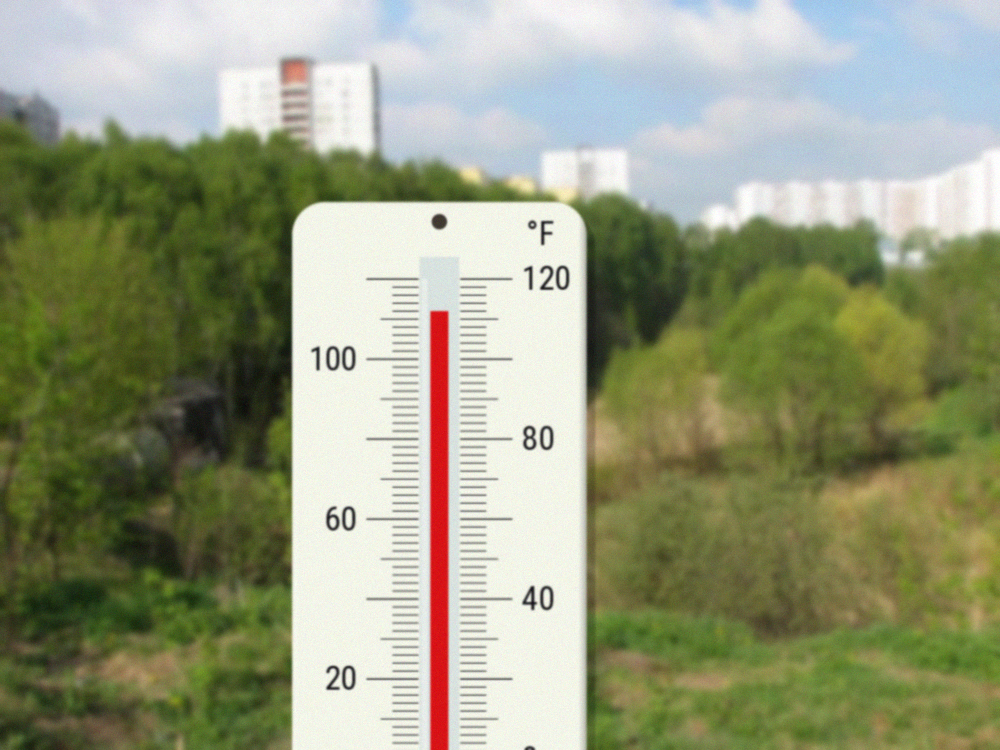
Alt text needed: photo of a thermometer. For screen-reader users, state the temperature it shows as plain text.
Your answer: 112 °F
